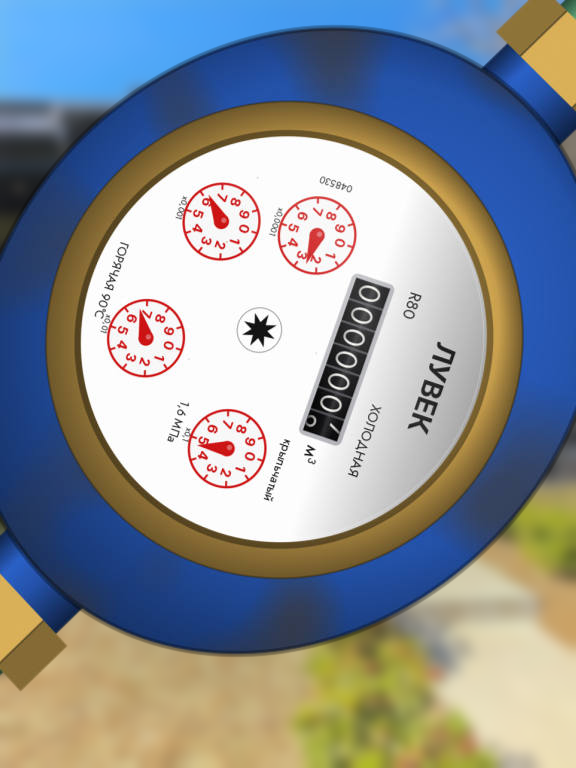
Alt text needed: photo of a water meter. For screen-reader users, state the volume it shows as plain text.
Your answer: 7.4662 m³
